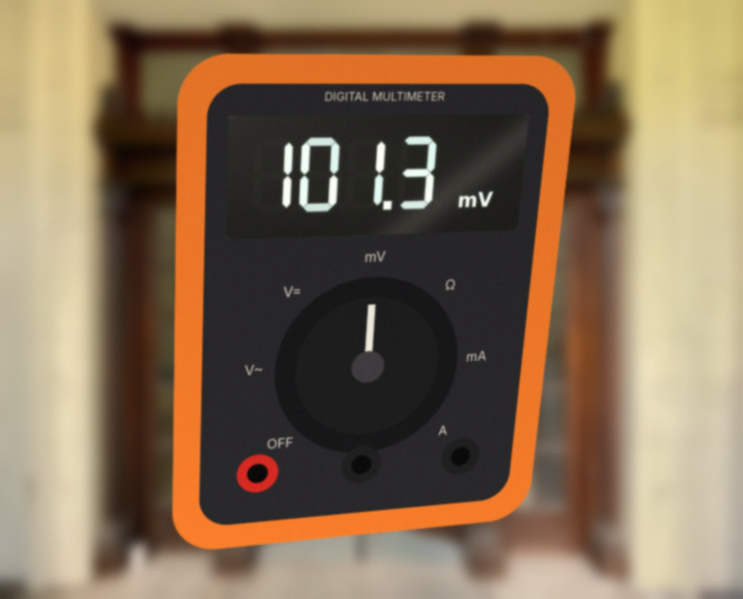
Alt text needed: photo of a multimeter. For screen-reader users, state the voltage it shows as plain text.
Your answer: 101.3 mV
